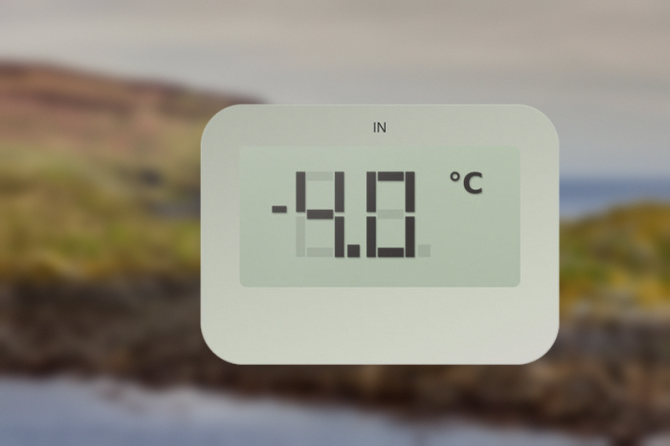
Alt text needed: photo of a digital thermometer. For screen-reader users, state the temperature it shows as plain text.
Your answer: -4.0 °C
